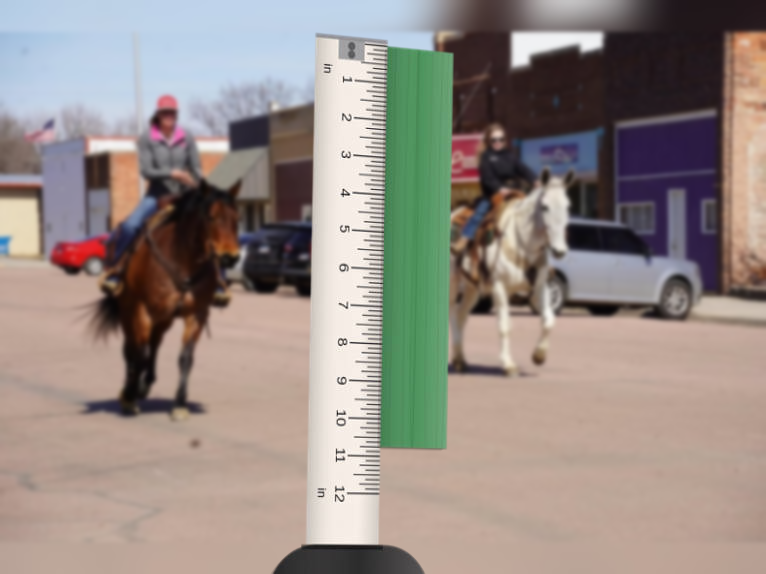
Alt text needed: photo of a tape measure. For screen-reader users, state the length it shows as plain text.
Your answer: 10.75 in
